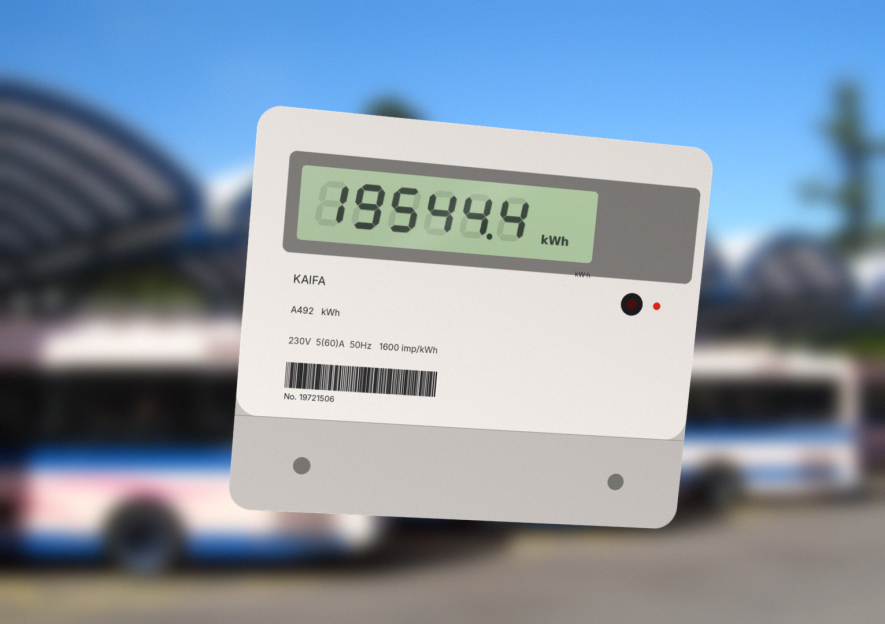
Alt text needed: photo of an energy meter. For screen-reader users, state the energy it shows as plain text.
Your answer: 19544.4 kWh
